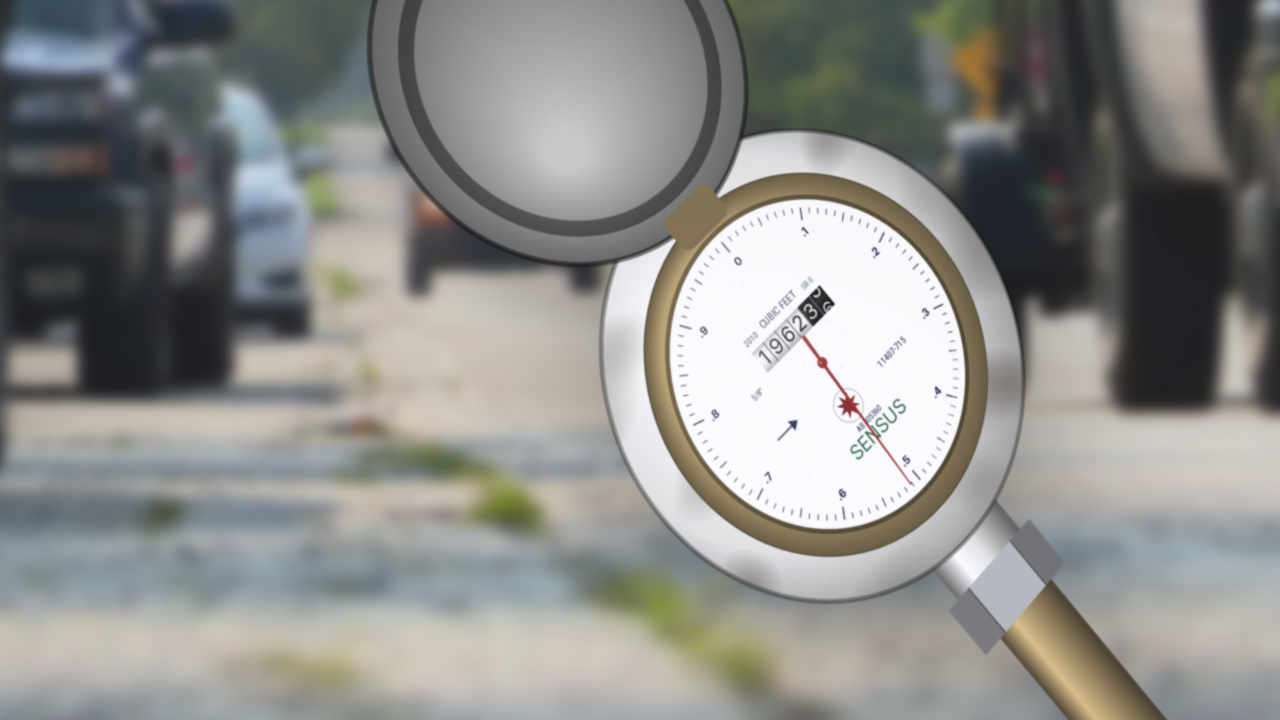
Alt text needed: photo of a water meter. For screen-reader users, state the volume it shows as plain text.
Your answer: 196235.51 ft³
